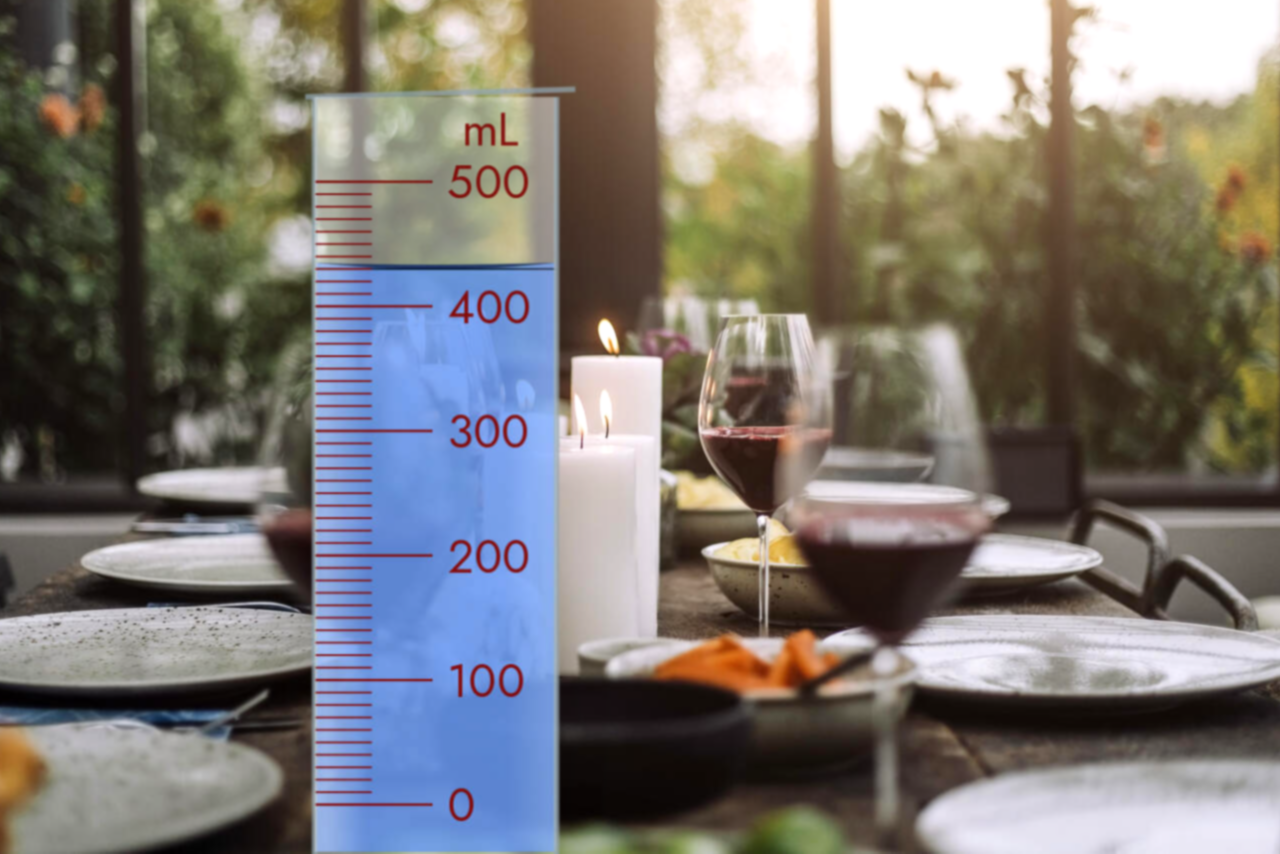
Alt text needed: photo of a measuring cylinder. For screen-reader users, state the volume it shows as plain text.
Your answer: 430 mL
